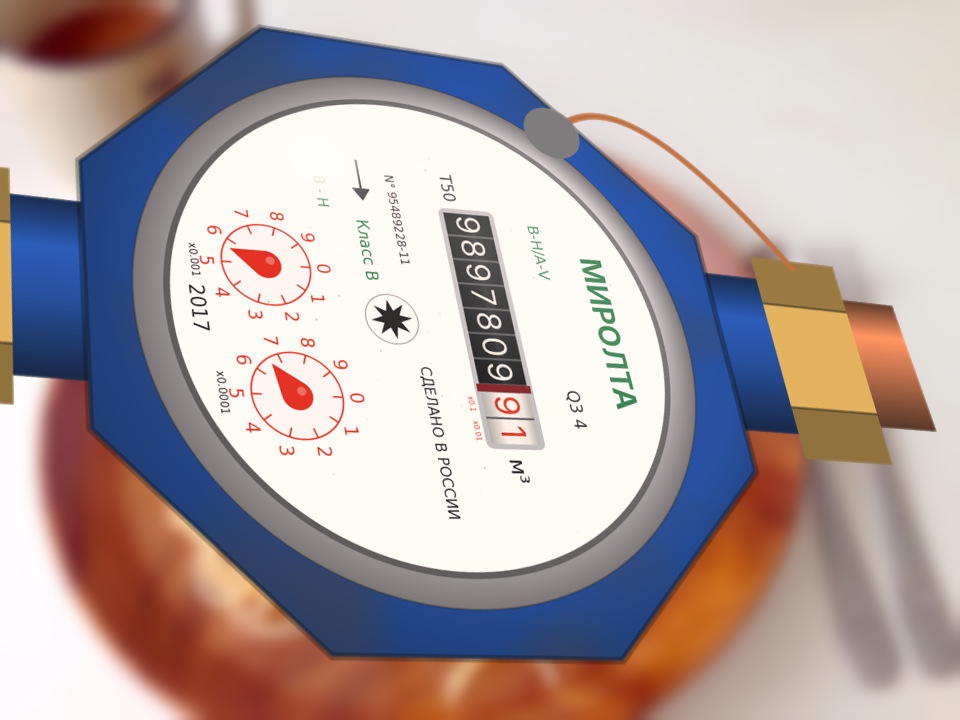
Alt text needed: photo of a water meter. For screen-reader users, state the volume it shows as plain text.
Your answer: 9897809.9156 m³
